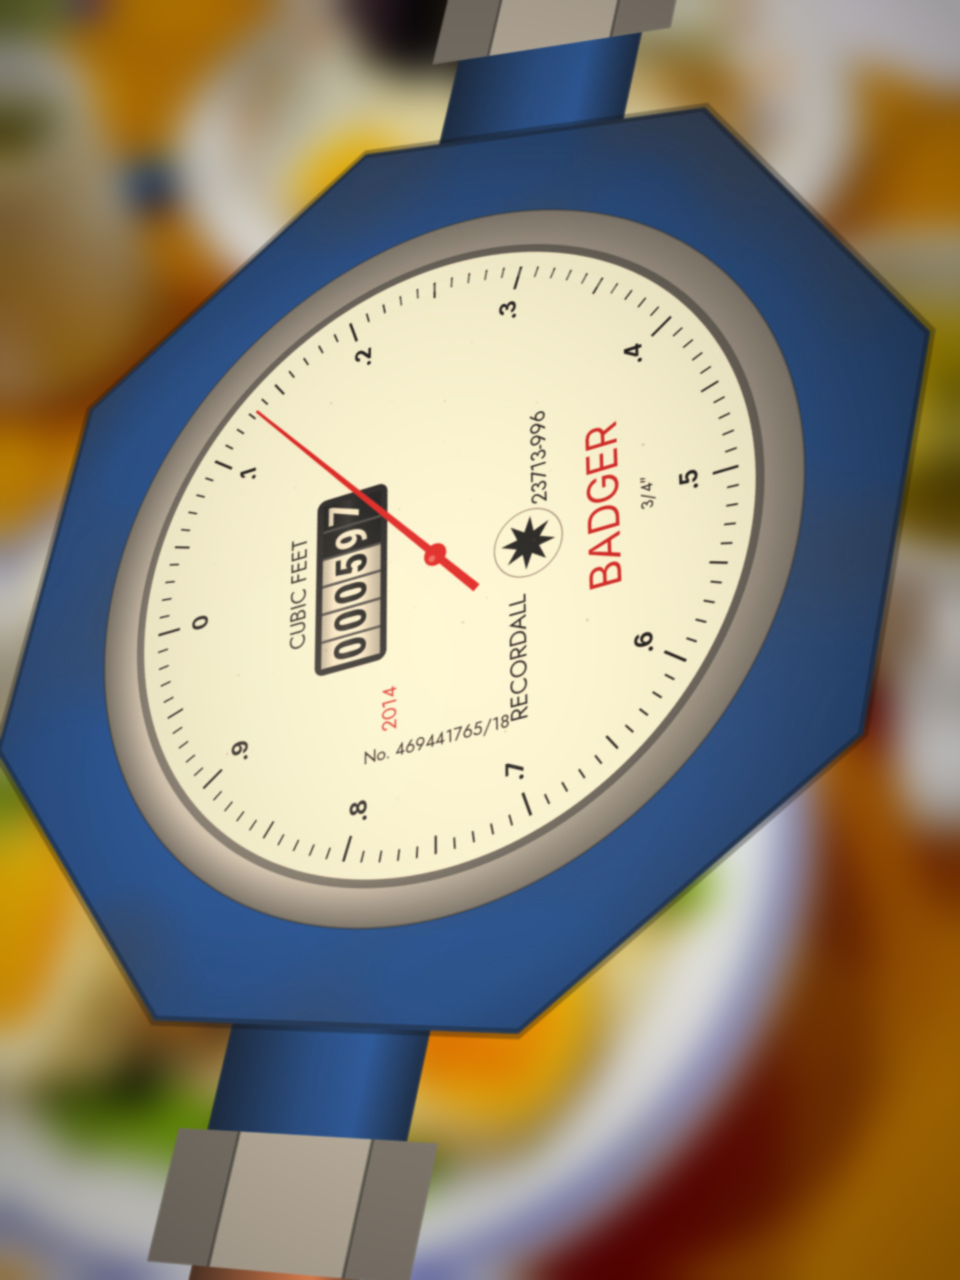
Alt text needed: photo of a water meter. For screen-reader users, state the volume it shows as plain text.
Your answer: 597.13 ft³
